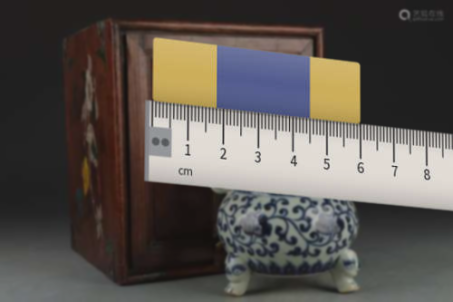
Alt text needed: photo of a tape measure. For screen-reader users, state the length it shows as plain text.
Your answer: 6 cm
